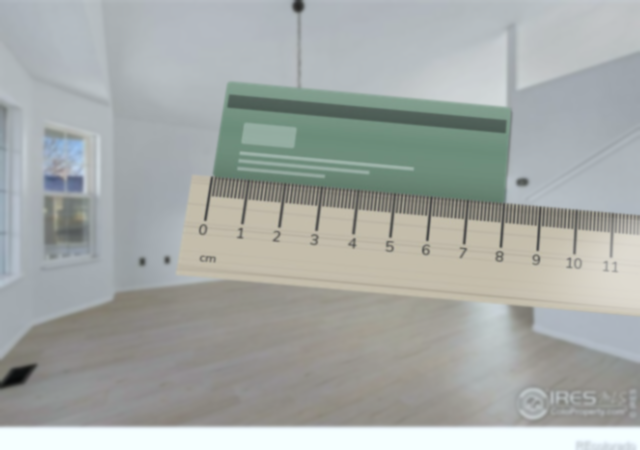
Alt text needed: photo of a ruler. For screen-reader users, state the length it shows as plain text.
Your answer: 8 cm
